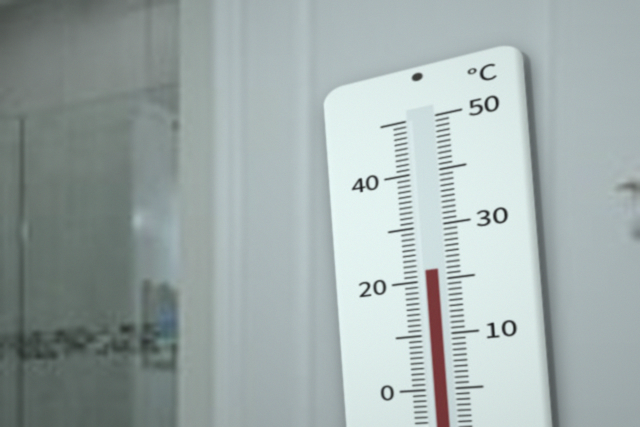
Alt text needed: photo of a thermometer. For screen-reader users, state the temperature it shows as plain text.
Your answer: 22 °C
